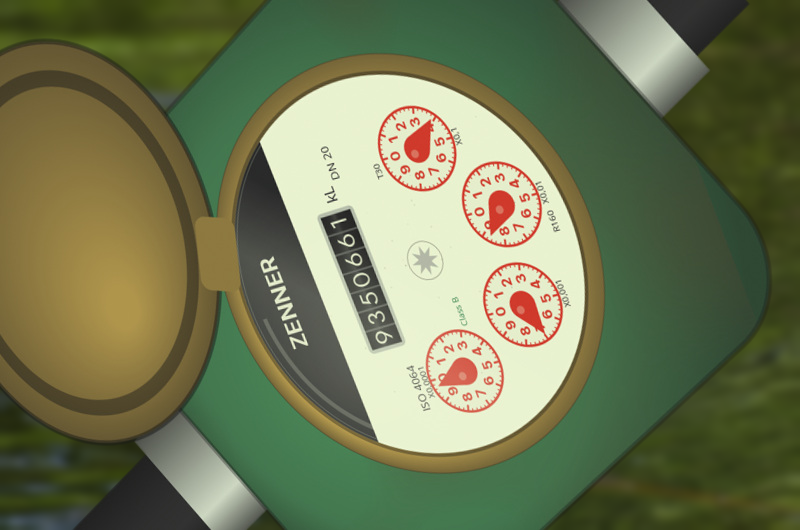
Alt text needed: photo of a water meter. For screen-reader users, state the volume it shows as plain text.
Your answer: 9350661.3869 kL
